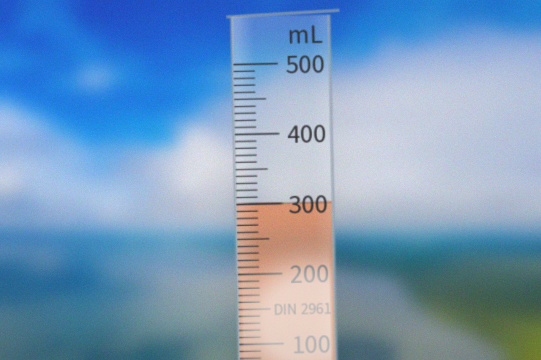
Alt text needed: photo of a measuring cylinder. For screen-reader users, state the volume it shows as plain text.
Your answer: 300 mL
